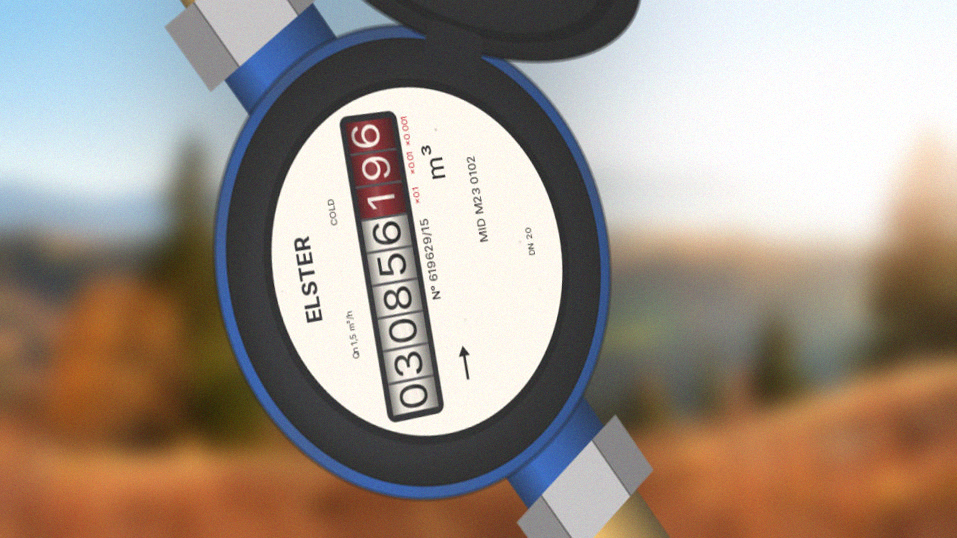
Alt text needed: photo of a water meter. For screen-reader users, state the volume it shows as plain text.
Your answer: 30856.196 m³
